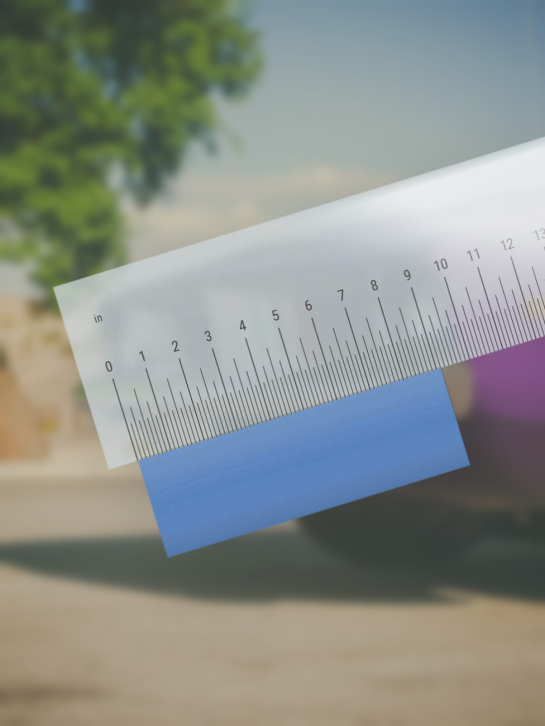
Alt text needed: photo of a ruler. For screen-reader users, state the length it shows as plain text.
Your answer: 9.125 in
